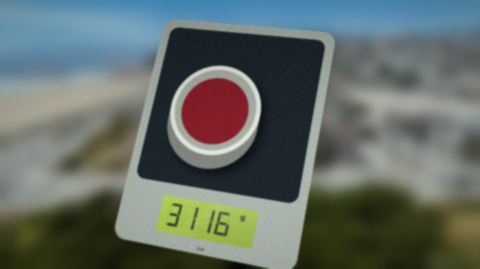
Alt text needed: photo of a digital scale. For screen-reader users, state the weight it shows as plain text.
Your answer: 3116 g
